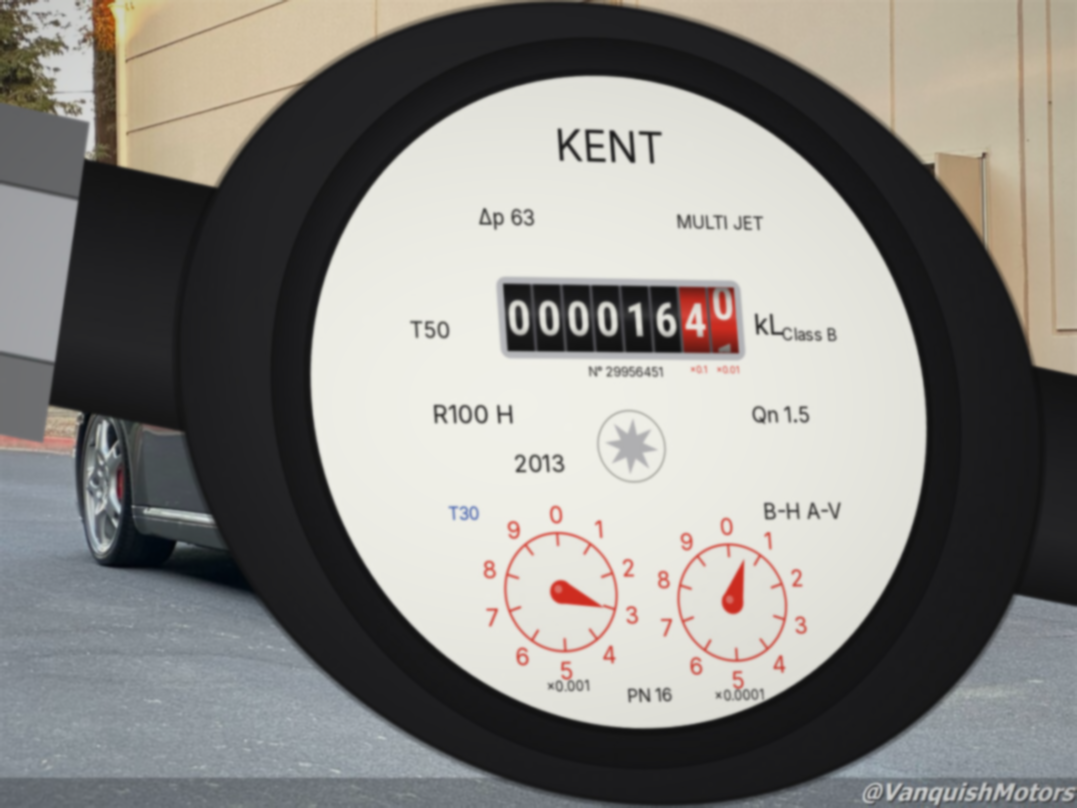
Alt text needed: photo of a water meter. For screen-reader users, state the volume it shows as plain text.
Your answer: 16.4030 kL
